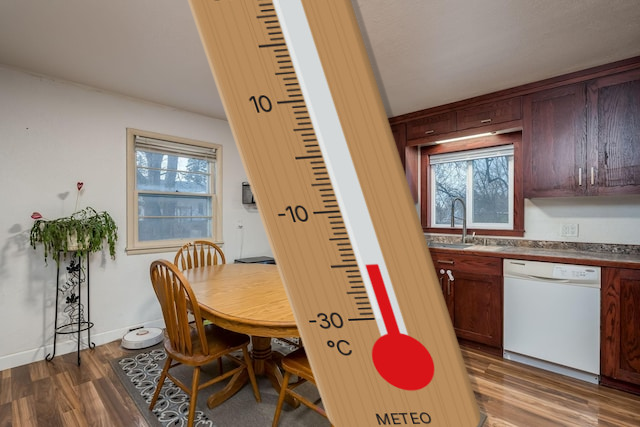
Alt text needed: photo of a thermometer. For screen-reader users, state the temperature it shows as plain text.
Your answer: -20 °C
